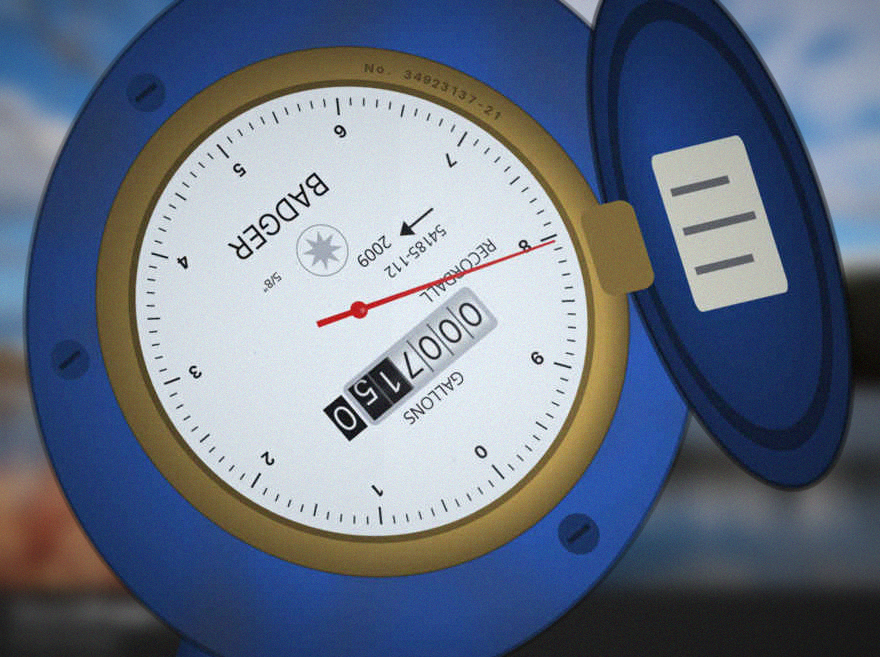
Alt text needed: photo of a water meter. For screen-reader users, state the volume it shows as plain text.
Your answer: 7148.0 gal
